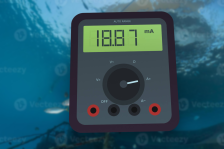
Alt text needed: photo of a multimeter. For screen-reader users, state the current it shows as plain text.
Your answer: 18.87 mA
